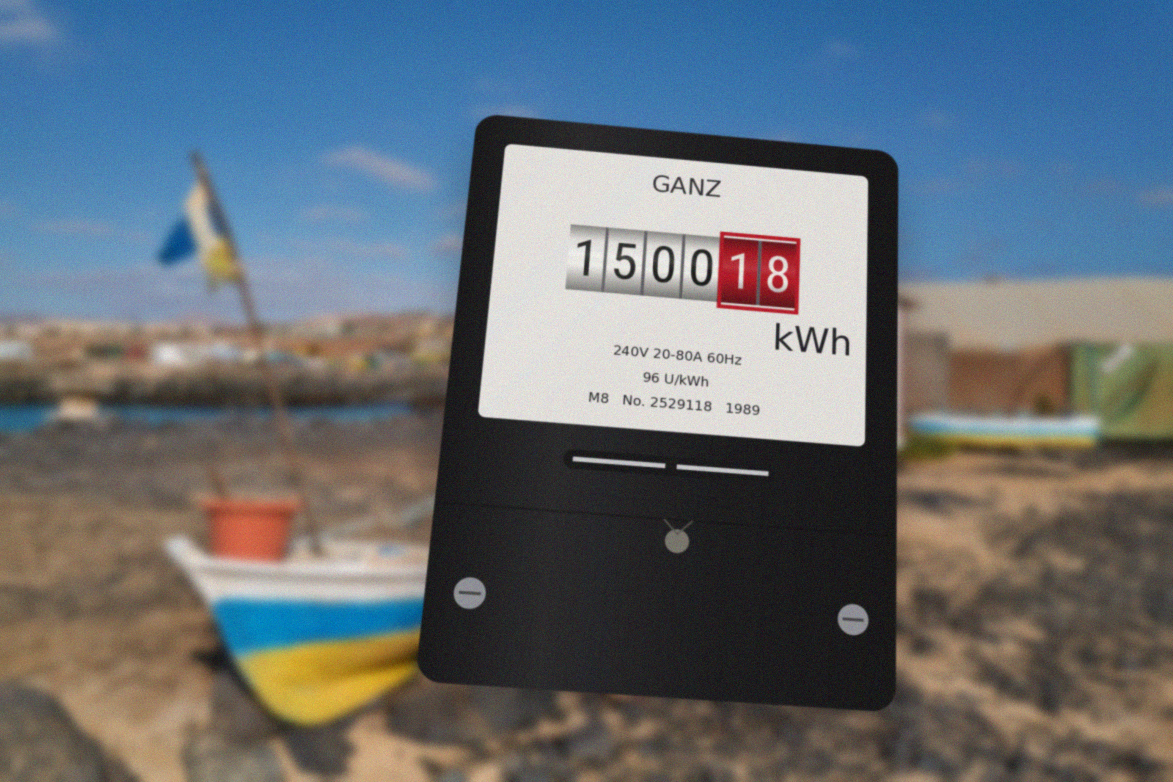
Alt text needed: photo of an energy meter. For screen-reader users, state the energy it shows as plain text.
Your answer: 1500.18 kWh
